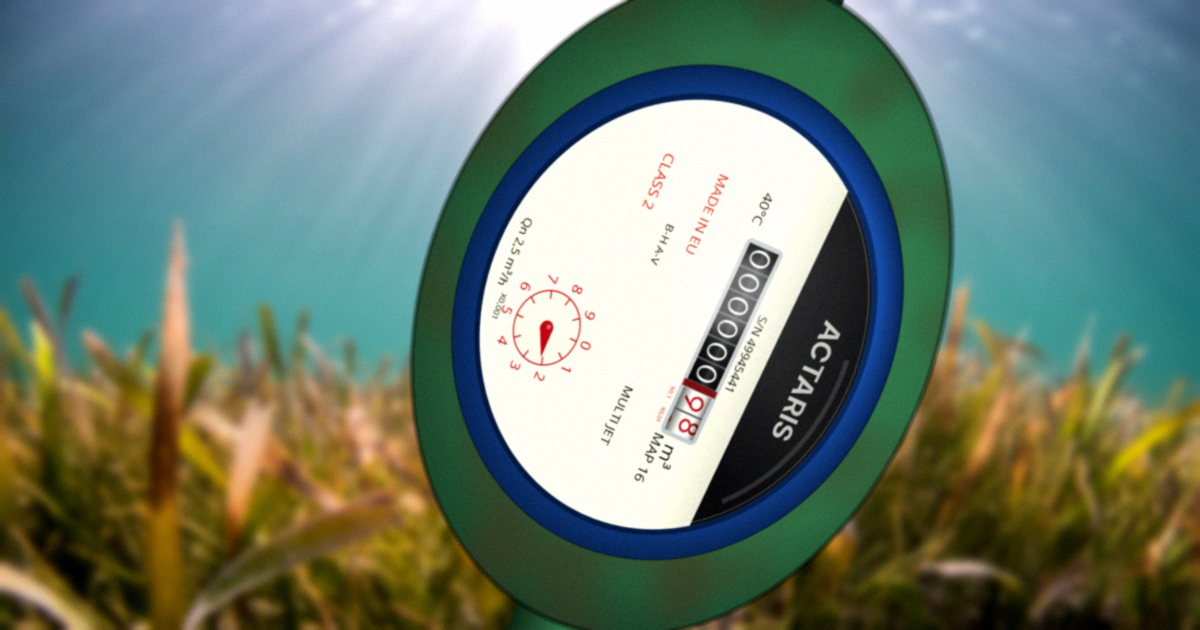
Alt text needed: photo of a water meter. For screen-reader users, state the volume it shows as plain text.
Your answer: 0.982 m³
